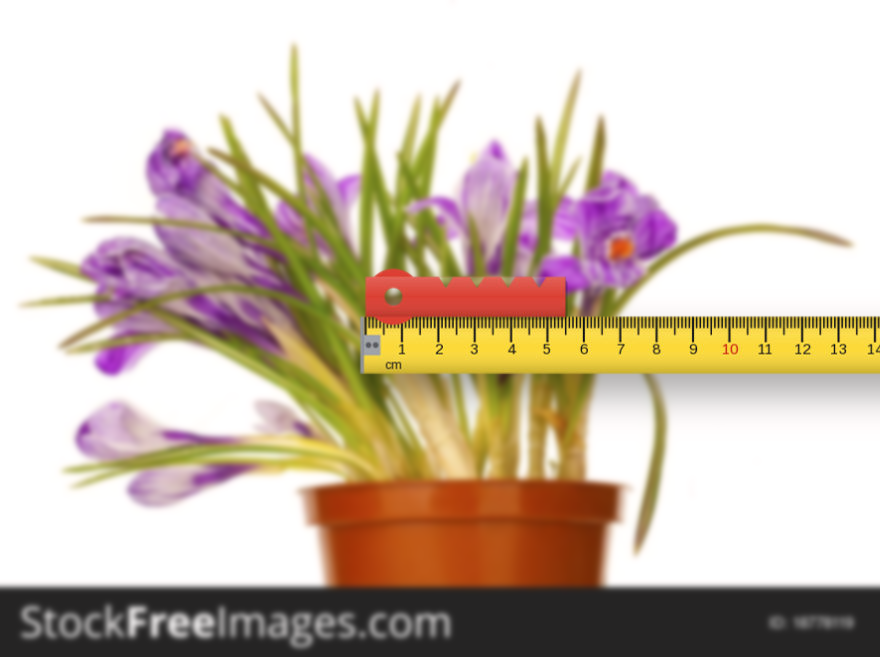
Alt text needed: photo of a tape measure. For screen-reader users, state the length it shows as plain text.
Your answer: 5.5 cm
